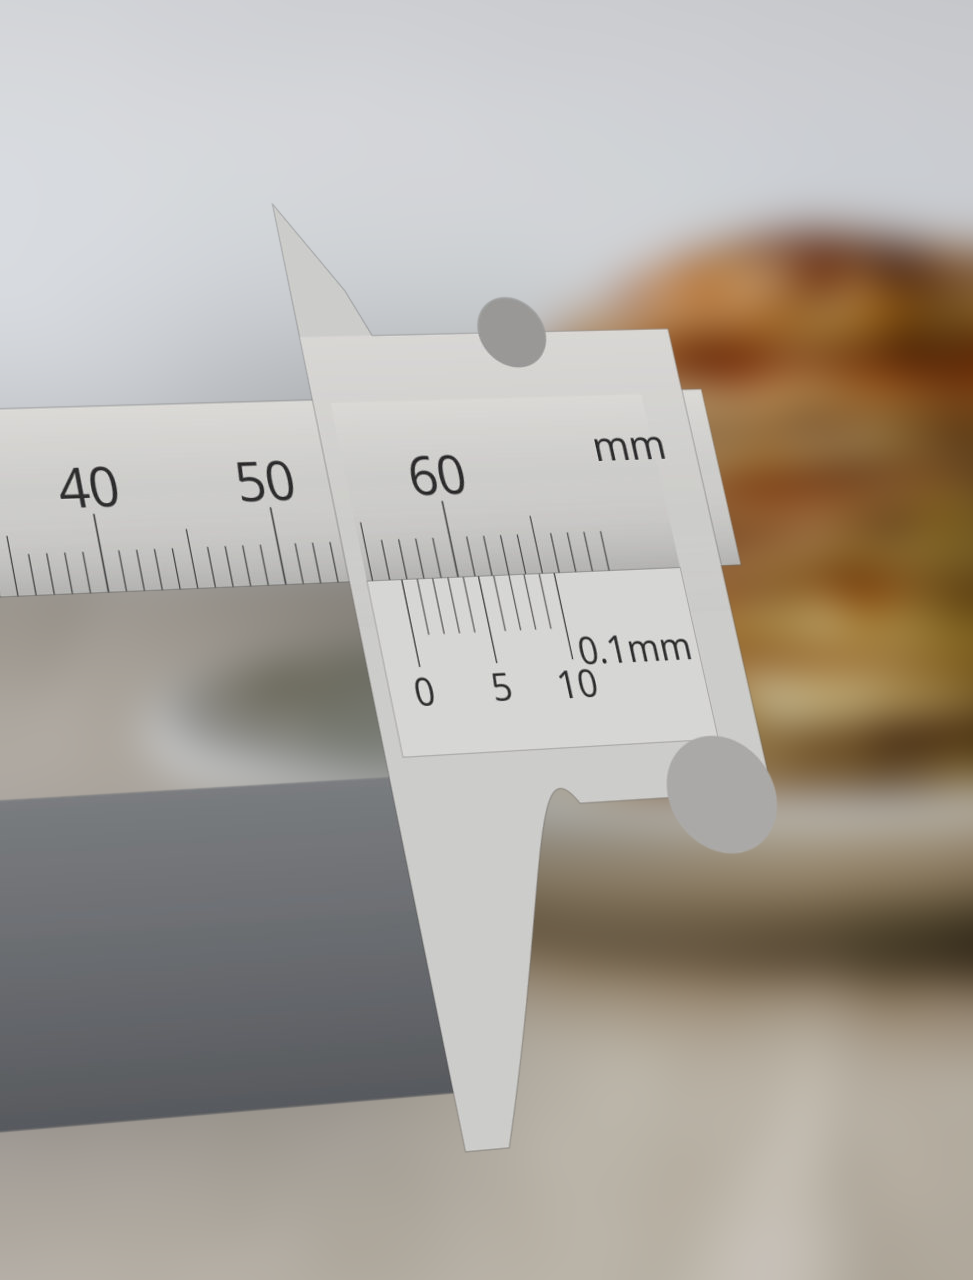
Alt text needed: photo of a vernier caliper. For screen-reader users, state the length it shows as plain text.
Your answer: 56.7 mm
